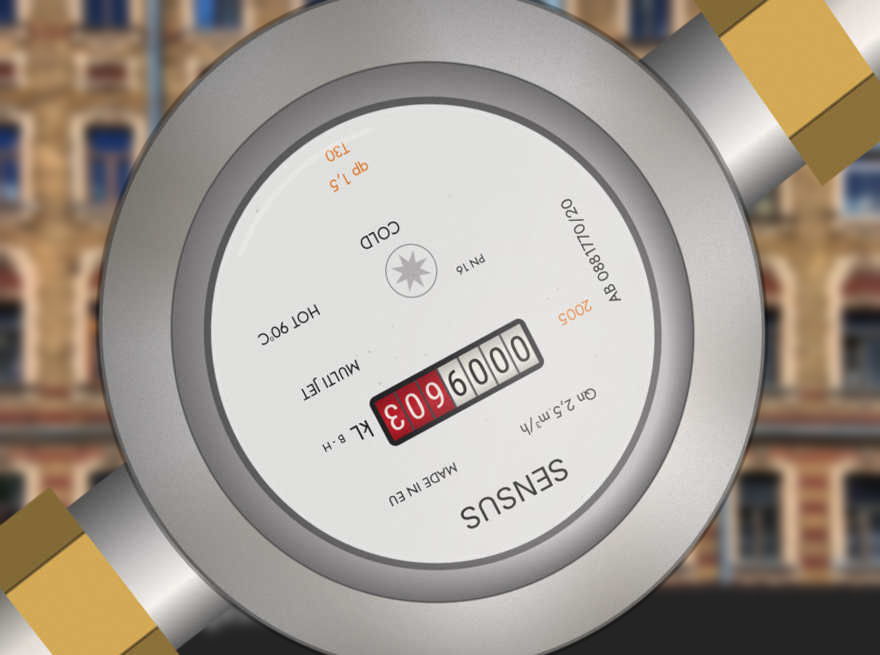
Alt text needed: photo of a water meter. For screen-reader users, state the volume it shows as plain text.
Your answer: 9.603 kL
